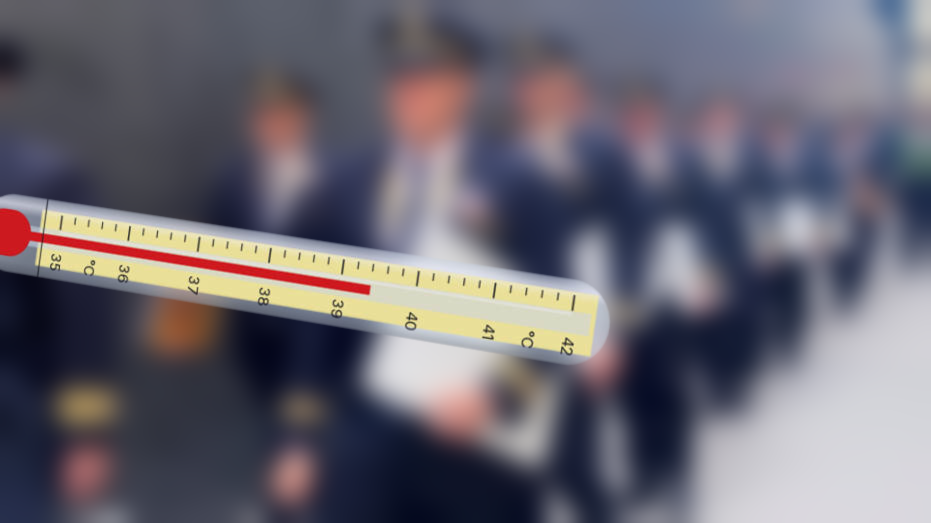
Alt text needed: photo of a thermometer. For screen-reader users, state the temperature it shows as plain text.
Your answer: 39.4 °C
